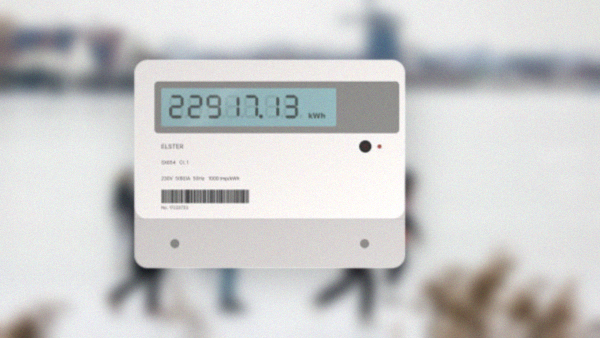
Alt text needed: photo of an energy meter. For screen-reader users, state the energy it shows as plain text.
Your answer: 22917.13 kWh
